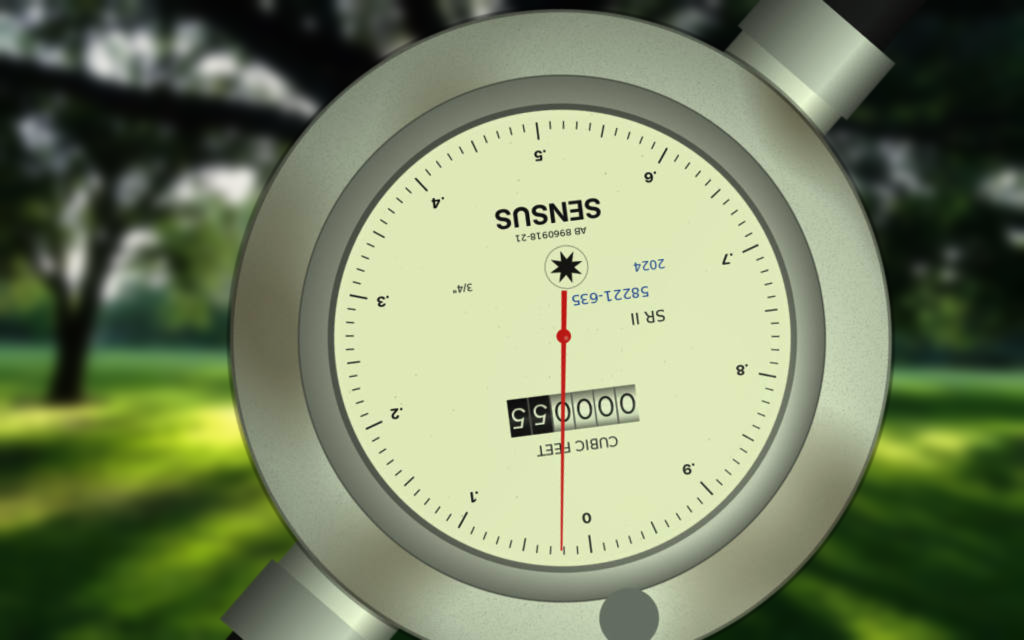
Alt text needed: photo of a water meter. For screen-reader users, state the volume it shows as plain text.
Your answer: 55.02 ft³
